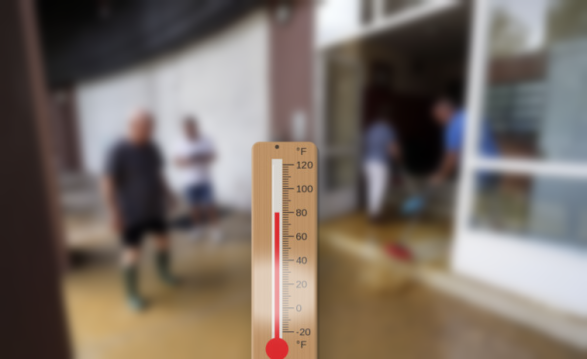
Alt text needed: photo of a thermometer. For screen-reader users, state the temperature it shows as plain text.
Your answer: 80 °F
